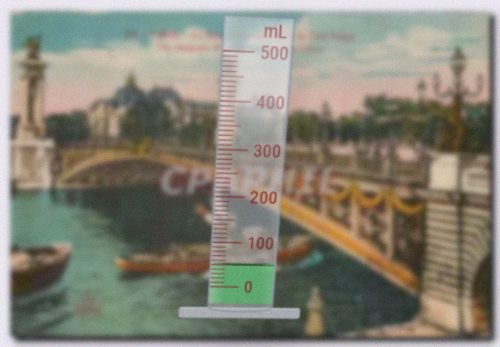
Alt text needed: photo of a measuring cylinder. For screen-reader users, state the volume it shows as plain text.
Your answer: 50 mL
